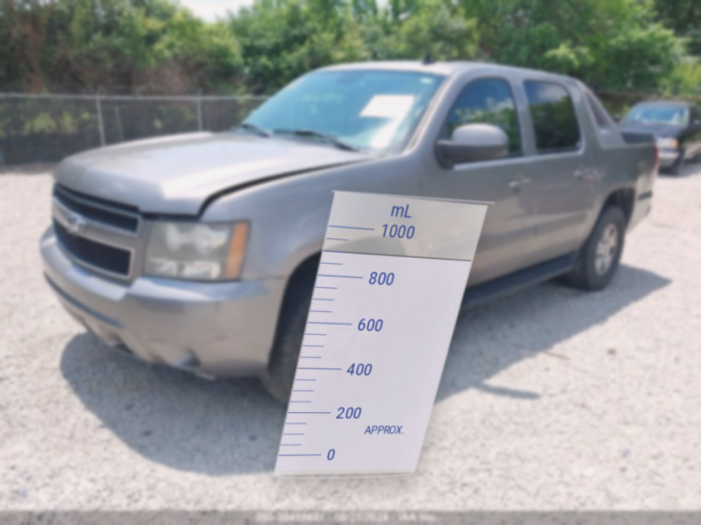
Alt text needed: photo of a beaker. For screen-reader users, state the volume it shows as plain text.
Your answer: 900 mL
